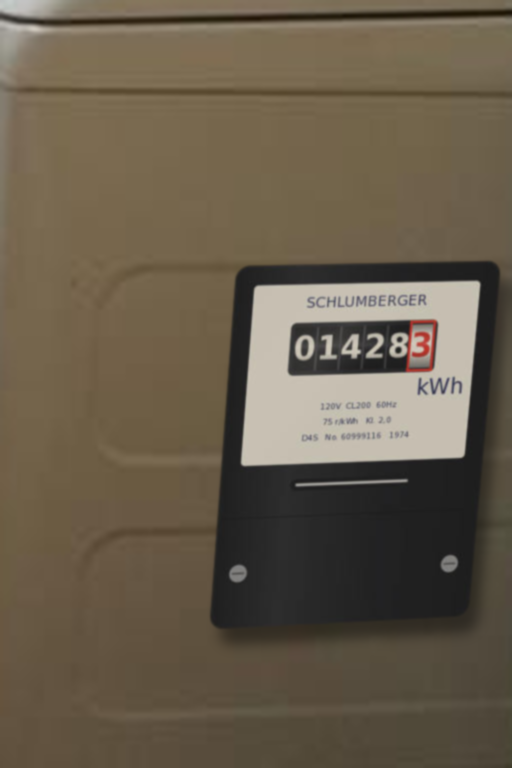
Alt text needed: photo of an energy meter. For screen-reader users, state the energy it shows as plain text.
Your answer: 1428.3 kWh
